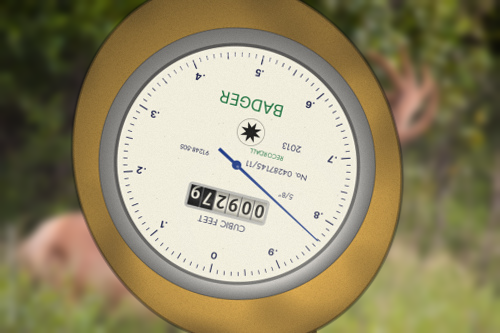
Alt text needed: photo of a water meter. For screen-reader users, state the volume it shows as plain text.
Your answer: 9278.83 ft³
